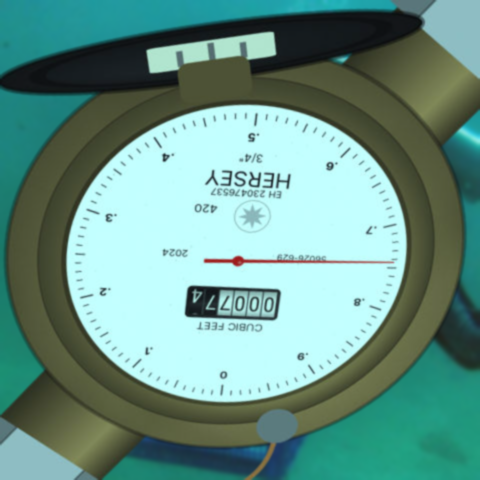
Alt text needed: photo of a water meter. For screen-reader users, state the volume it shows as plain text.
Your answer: 773.74 ft³
